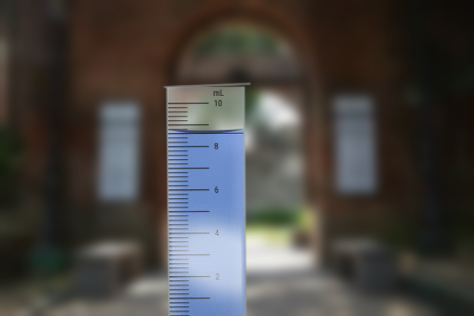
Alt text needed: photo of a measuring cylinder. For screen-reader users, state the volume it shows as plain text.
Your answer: 8.6 mL
